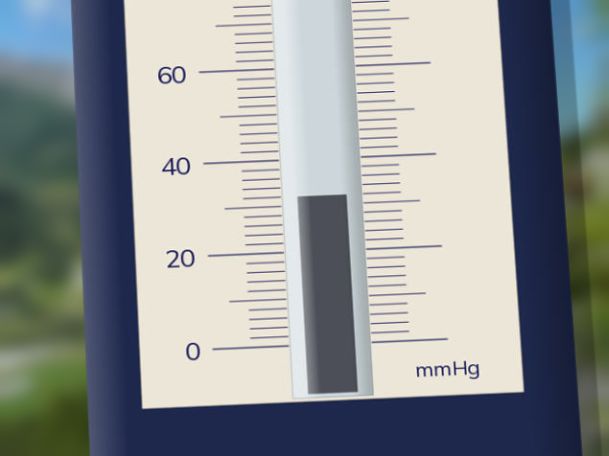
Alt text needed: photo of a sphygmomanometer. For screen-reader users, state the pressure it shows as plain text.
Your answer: 32 mmHg
